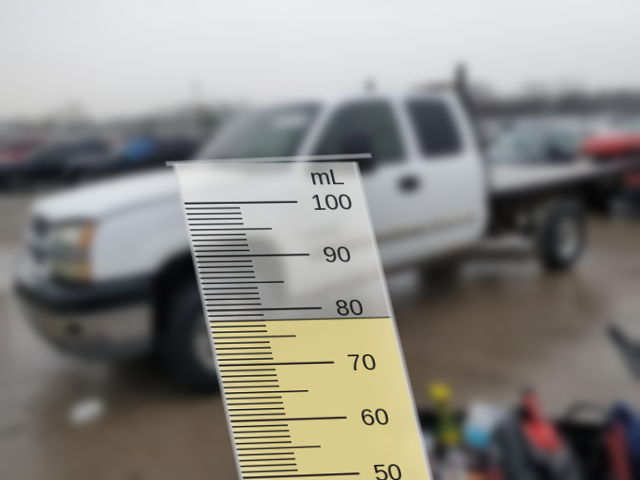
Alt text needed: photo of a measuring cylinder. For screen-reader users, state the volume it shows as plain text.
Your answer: 78 mL
